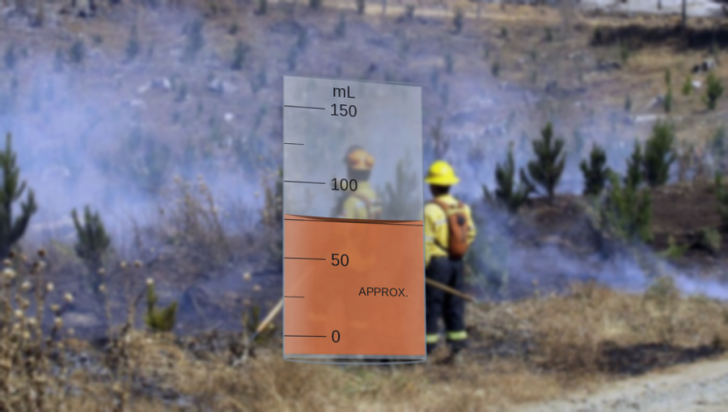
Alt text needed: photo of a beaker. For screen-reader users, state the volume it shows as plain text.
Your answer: 75 mL
